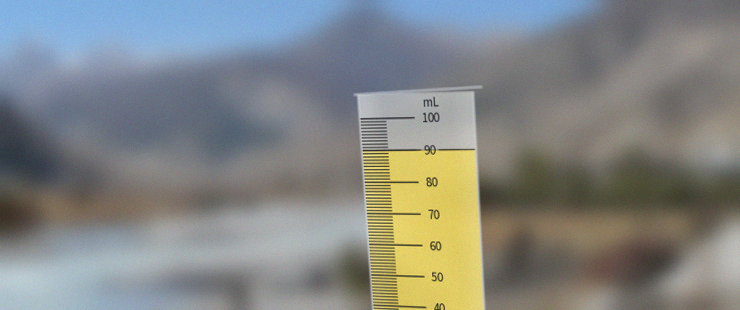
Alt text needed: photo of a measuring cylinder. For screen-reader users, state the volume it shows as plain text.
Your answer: 90 mL
